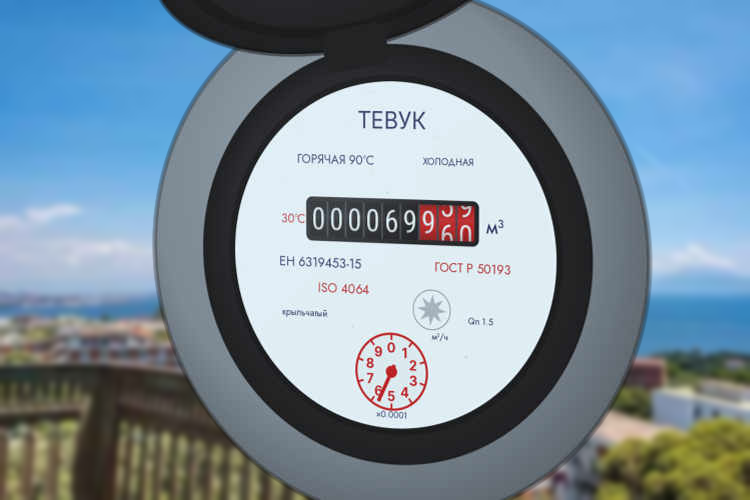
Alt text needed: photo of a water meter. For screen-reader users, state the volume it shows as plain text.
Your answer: 69.9595 m³
